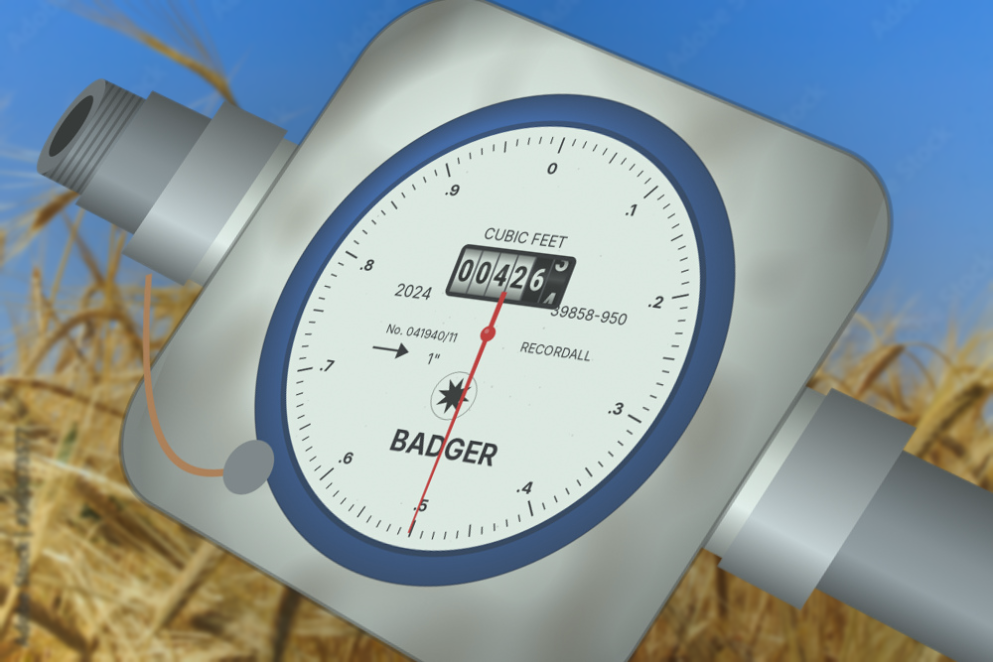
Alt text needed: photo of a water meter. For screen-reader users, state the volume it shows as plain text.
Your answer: 4263.50 ft³
